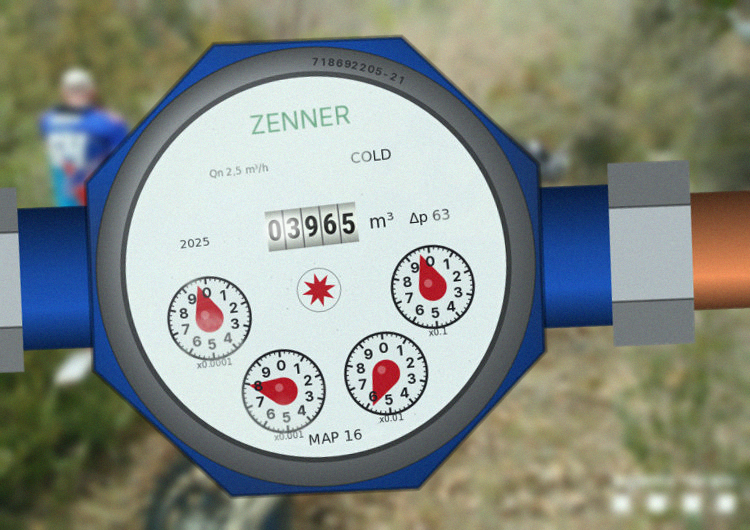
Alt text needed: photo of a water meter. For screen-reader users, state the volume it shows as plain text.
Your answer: 3964.9579 m³
